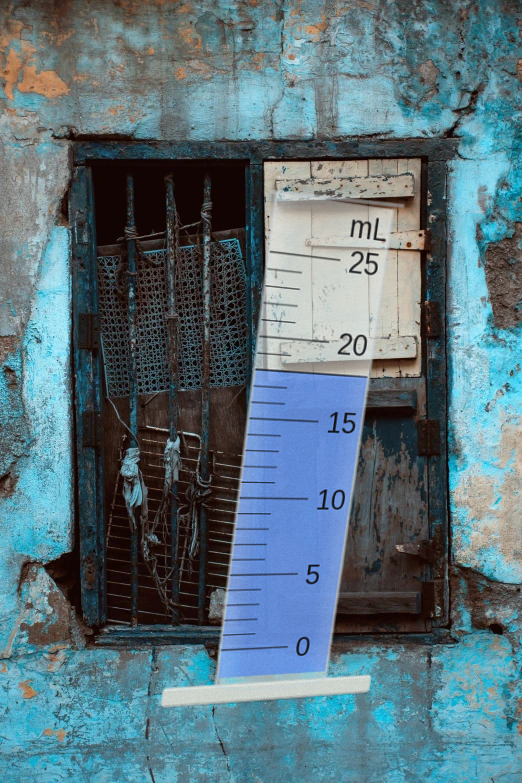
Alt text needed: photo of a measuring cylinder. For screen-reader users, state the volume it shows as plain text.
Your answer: 18 mL
